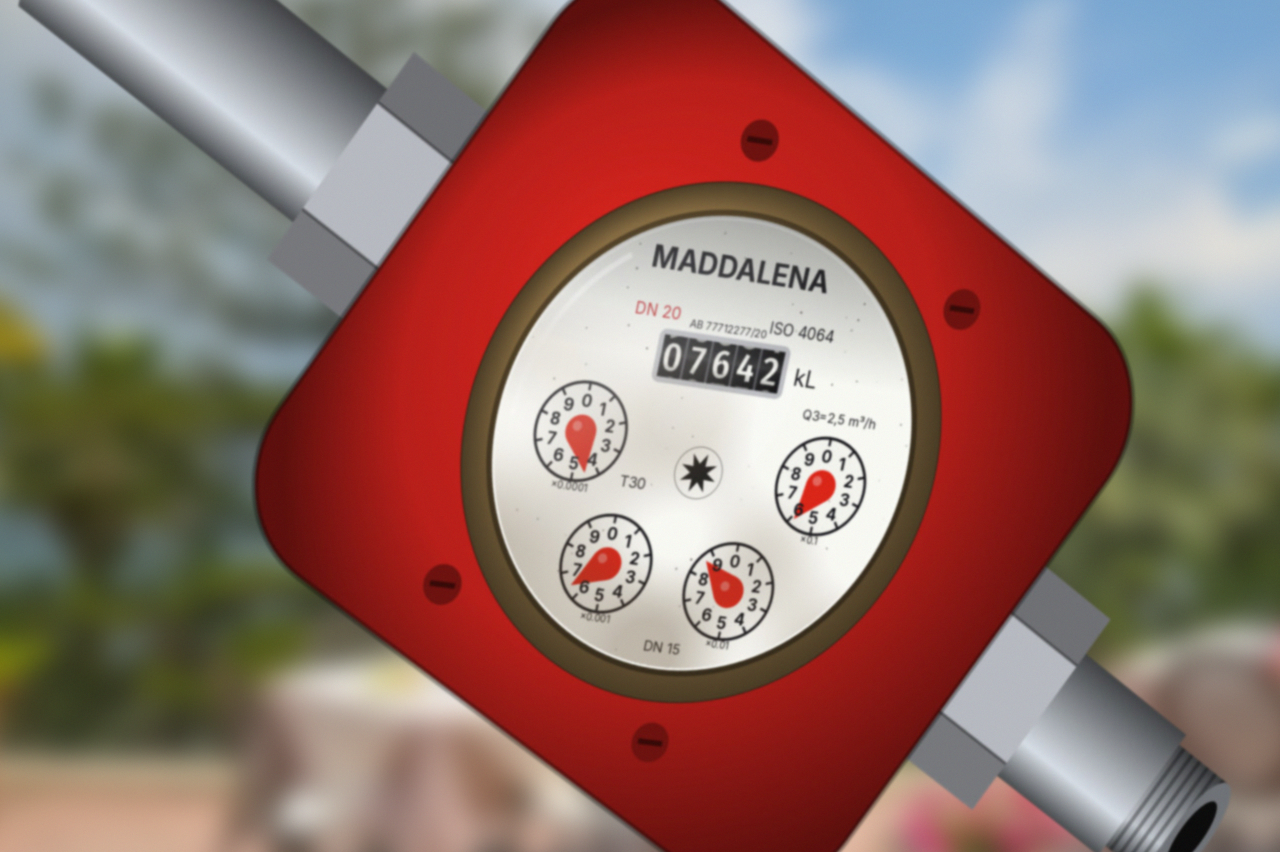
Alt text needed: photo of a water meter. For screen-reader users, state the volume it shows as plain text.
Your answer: 7642.5864 kL
